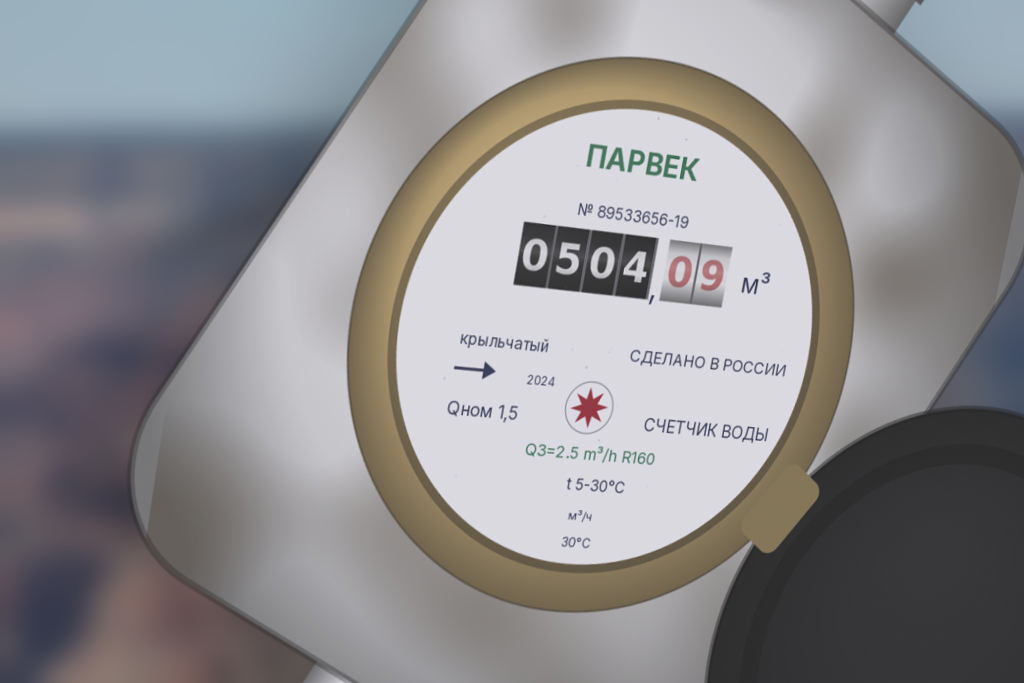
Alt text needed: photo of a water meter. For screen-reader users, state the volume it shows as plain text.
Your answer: 504.09 m³
